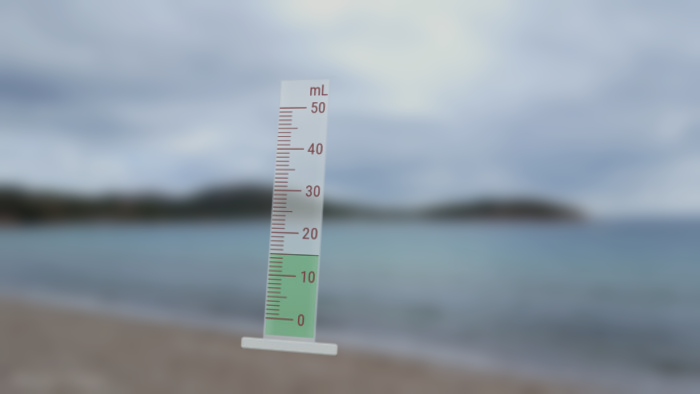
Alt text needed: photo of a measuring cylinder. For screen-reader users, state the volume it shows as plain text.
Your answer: 15 mL
